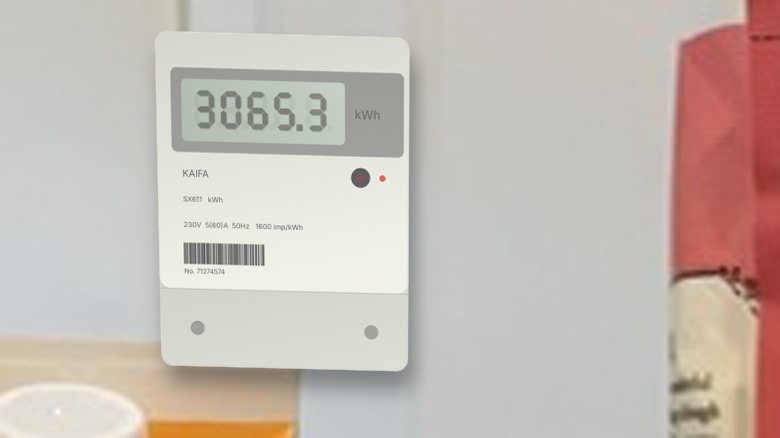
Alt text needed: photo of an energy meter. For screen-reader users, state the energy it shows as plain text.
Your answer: 3065.3 kWh
